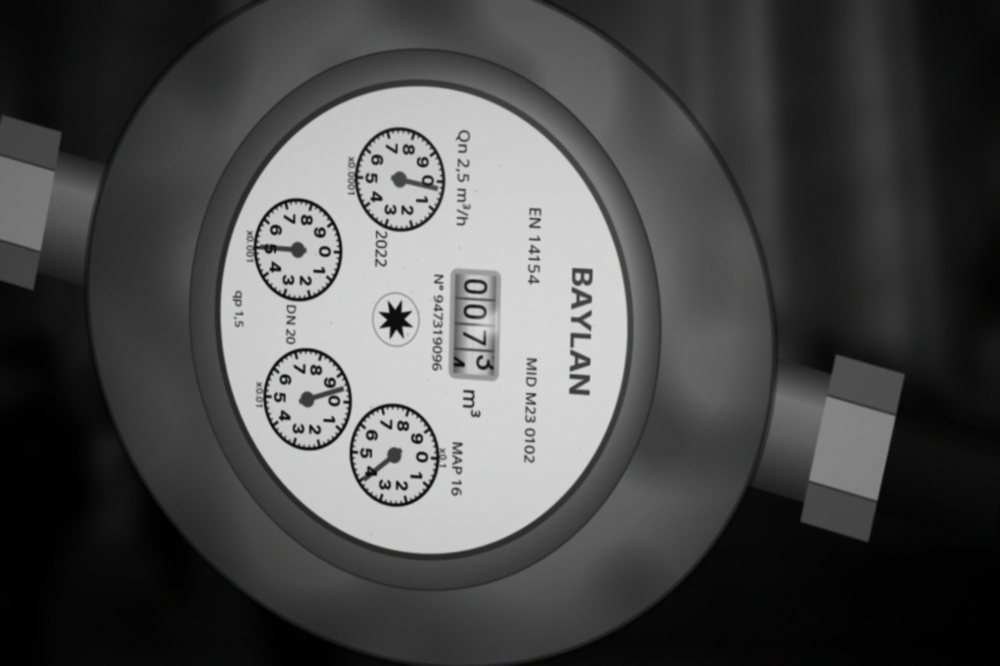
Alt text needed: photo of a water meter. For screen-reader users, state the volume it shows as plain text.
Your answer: 73.3950 m³
